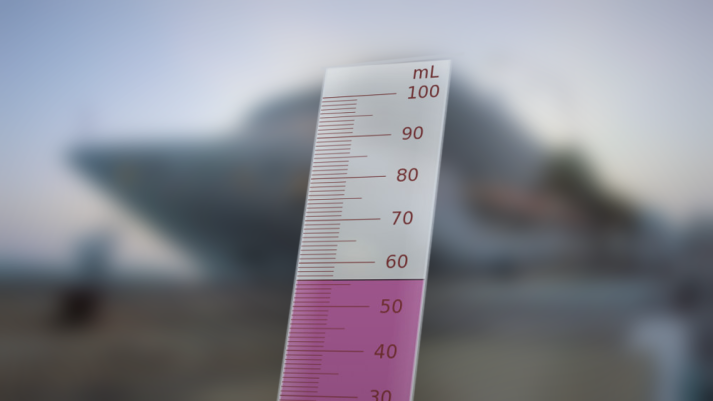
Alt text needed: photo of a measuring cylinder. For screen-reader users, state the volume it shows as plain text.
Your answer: 56 mL
